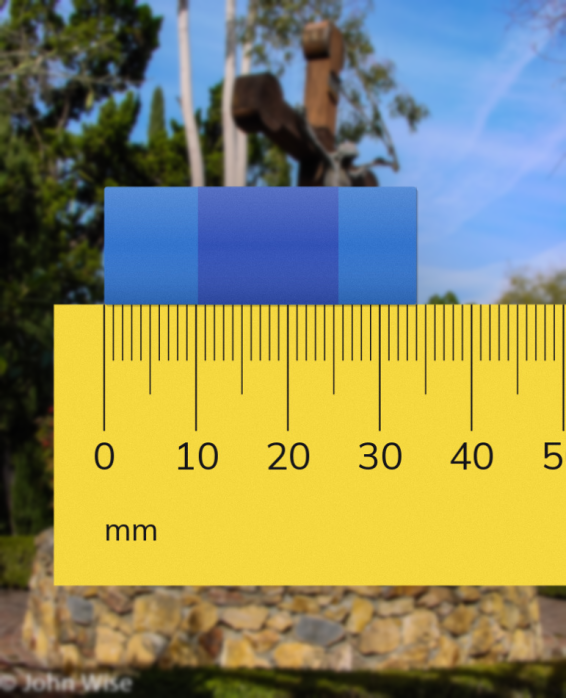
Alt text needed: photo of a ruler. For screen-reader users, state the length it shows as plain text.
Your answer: 34 mm
